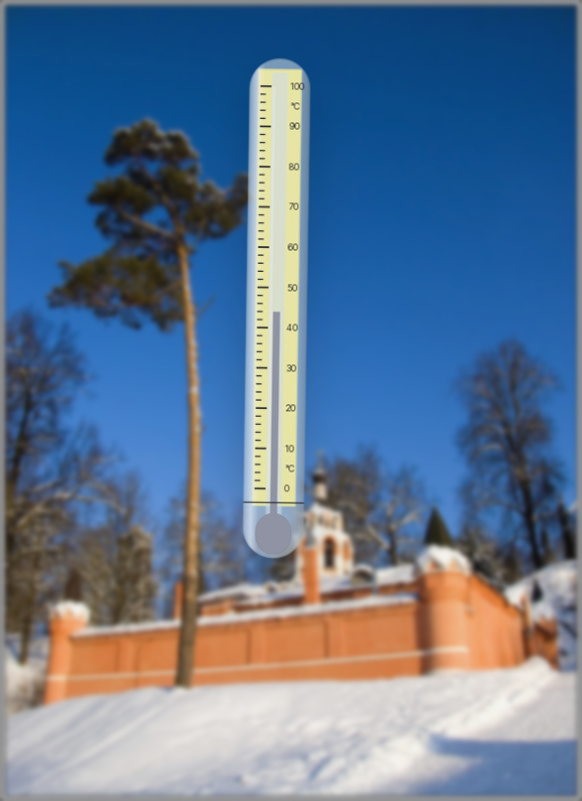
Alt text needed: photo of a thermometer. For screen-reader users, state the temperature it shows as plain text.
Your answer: 44 °C
